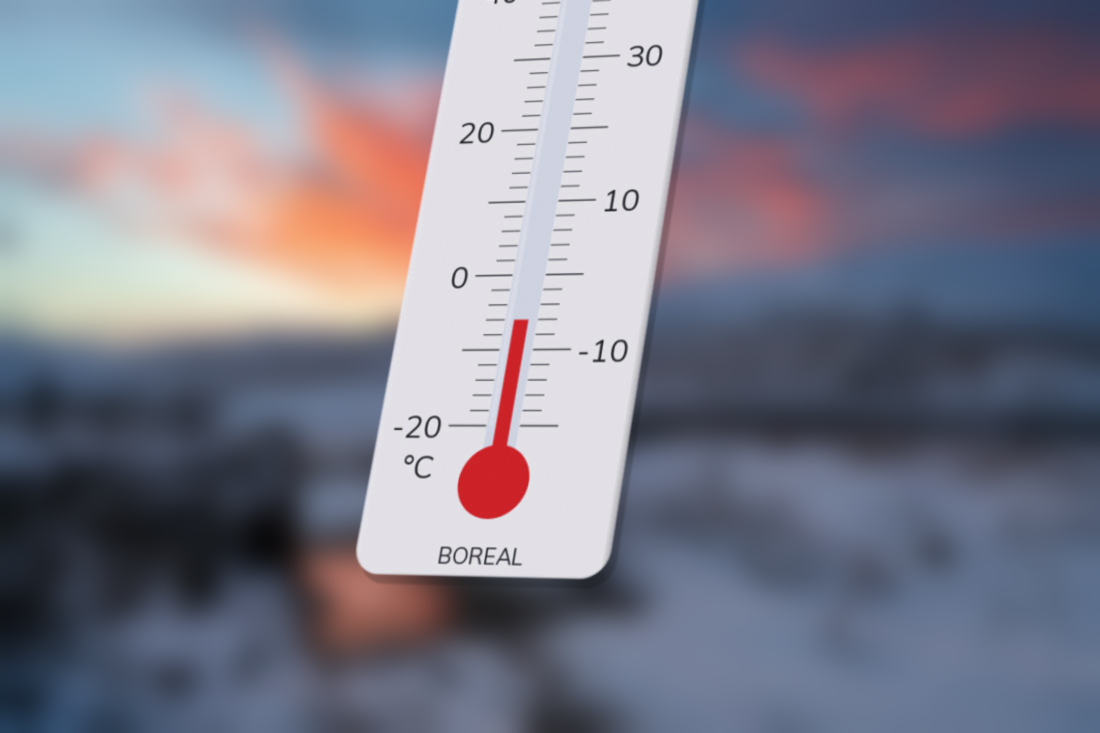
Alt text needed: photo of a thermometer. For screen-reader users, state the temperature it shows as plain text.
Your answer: -6 °C
